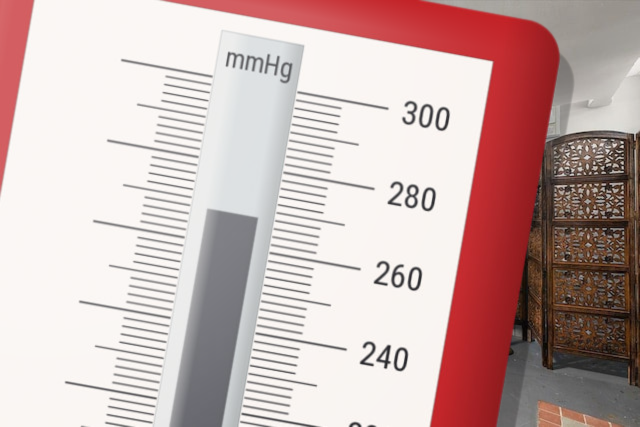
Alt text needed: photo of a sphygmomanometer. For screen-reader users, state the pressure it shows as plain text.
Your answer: 268 mmHg
